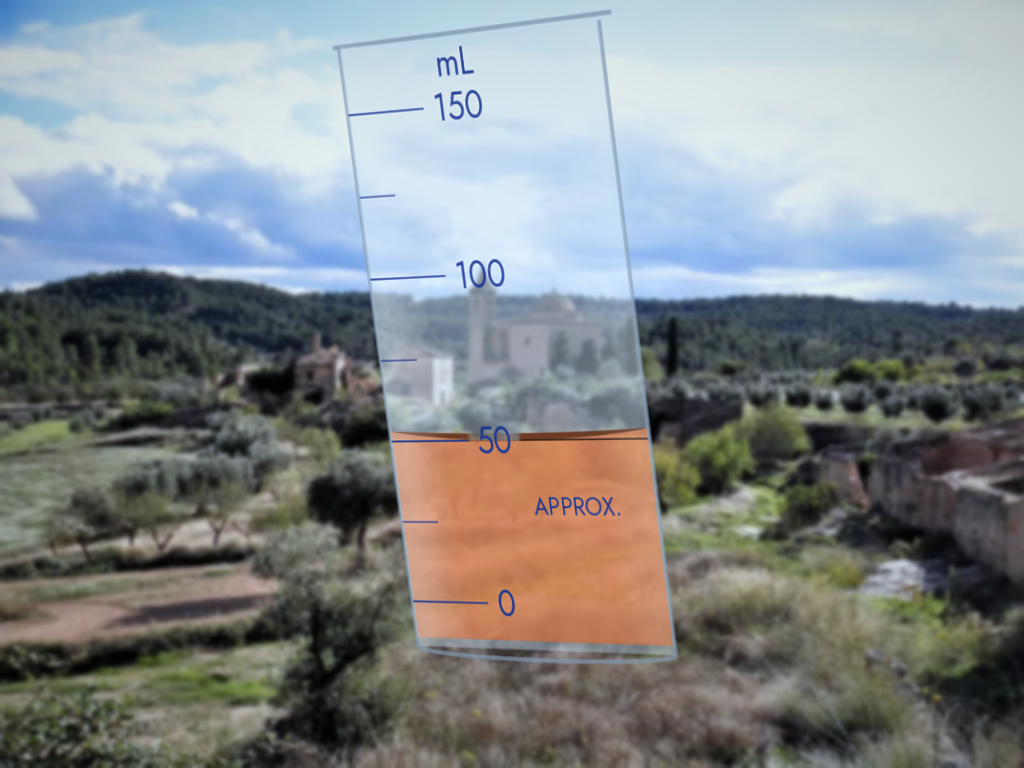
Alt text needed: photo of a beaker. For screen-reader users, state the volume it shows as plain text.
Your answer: 50 mL
